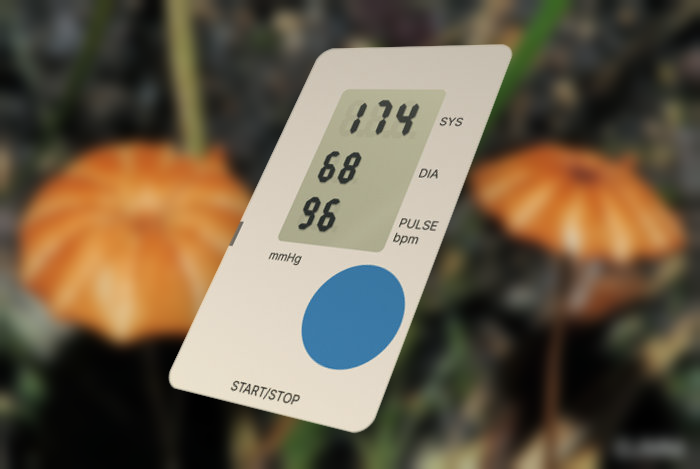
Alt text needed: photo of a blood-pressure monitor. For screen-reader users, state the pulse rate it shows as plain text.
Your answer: 96 bpm
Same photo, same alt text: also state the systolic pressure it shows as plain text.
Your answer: 174 mmHg
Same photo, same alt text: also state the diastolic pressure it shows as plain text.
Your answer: 68 mmHg
